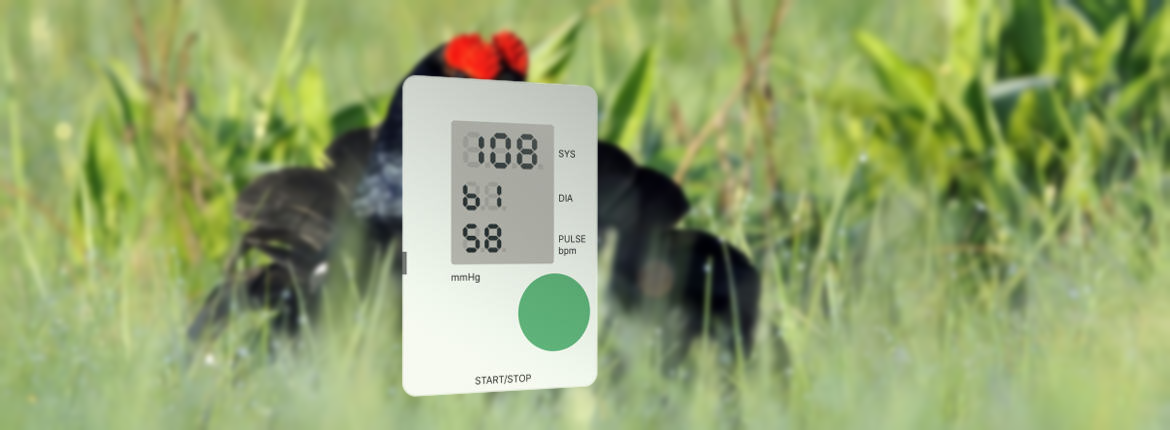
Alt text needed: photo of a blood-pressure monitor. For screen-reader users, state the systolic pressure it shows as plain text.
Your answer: 108 mmHg
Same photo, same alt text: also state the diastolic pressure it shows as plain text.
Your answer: 61 mmHg
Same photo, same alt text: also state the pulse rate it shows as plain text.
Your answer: 58 bpm
